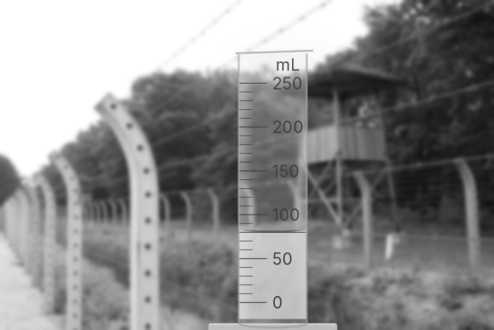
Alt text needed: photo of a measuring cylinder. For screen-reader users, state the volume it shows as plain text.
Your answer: 80 mL
